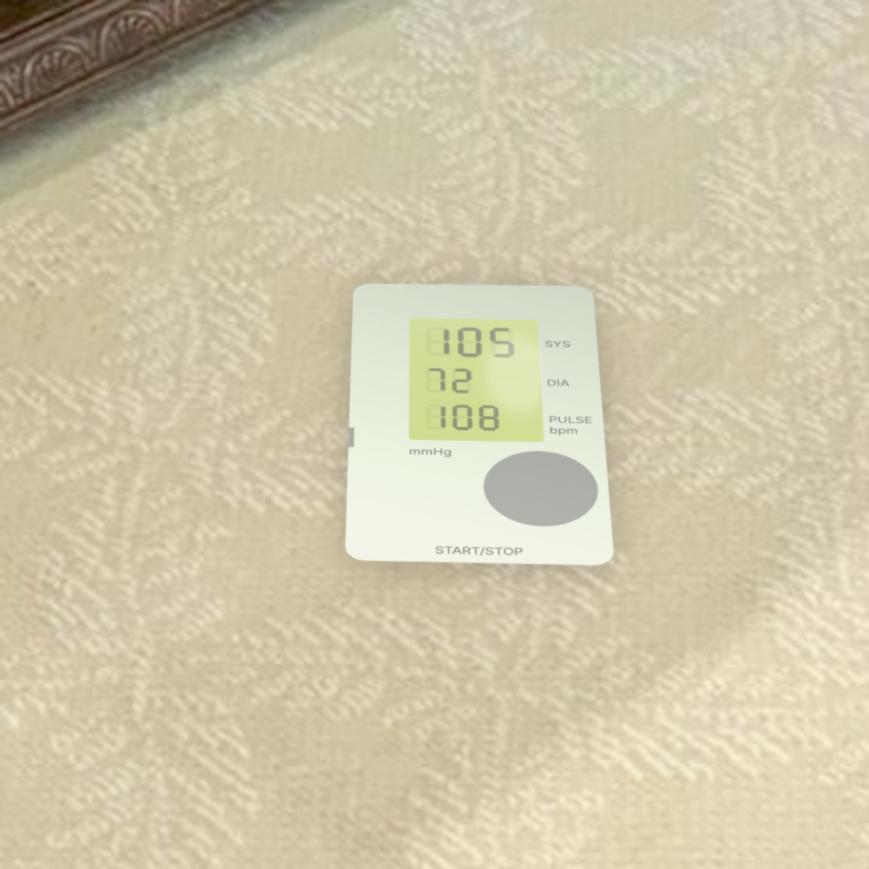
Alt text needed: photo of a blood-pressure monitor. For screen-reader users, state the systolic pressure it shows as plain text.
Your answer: 105 mmHg
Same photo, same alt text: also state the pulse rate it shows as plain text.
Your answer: 108 bpm
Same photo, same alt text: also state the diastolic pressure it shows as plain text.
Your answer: 72 mmHg
